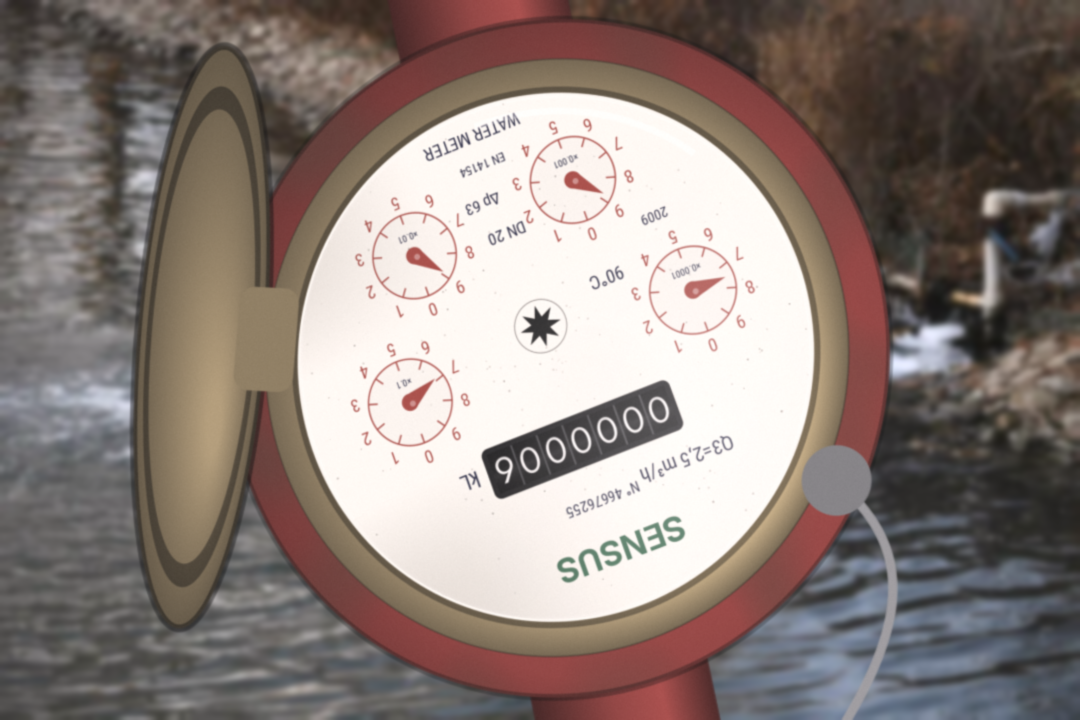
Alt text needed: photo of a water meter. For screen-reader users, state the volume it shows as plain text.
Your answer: 6.6887 kL
